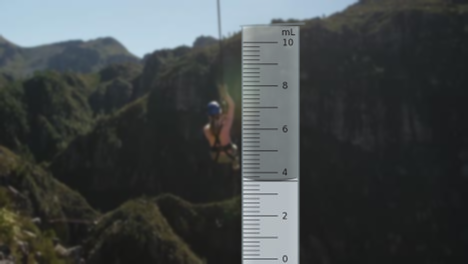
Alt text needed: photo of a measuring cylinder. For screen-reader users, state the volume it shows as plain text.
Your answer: 3.6 mL
